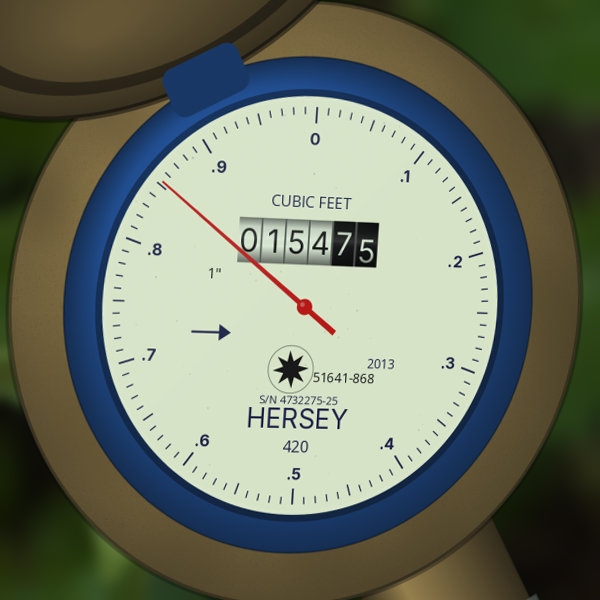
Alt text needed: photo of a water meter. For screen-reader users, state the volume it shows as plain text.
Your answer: 15474.85 ft³
